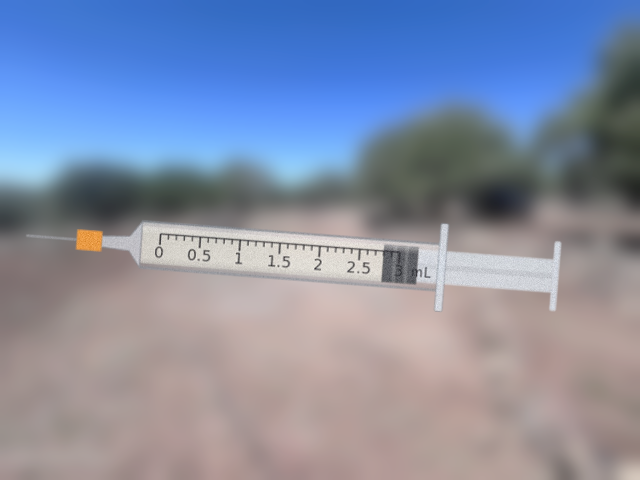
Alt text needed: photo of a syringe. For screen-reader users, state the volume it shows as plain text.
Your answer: 2.8 mL
